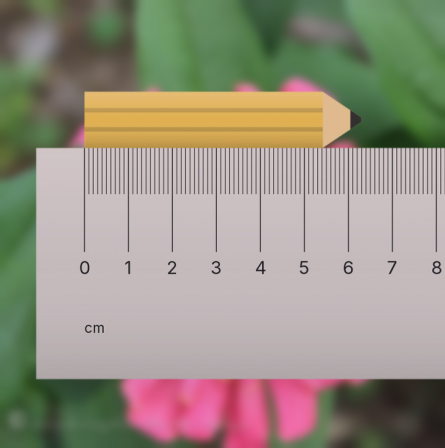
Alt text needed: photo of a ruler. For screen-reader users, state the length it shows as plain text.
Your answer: 6.3 cm
